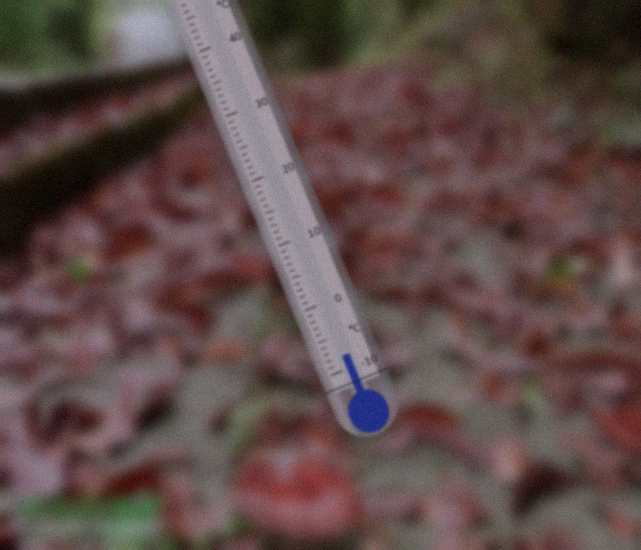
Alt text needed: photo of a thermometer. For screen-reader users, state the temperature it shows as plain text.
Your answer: -8 °C
